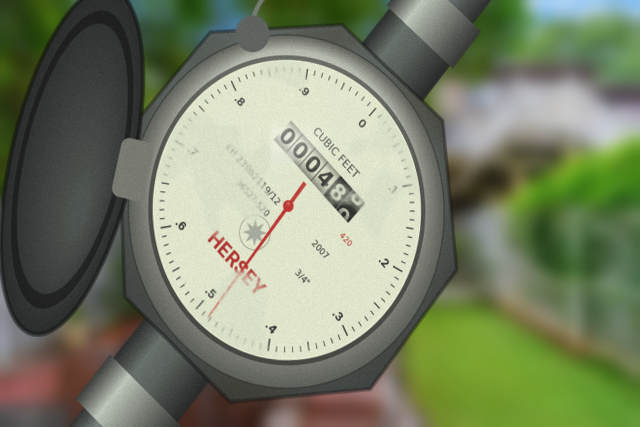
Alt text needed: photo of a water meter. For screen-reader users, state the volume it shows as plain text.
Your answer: 488.48 ft³
